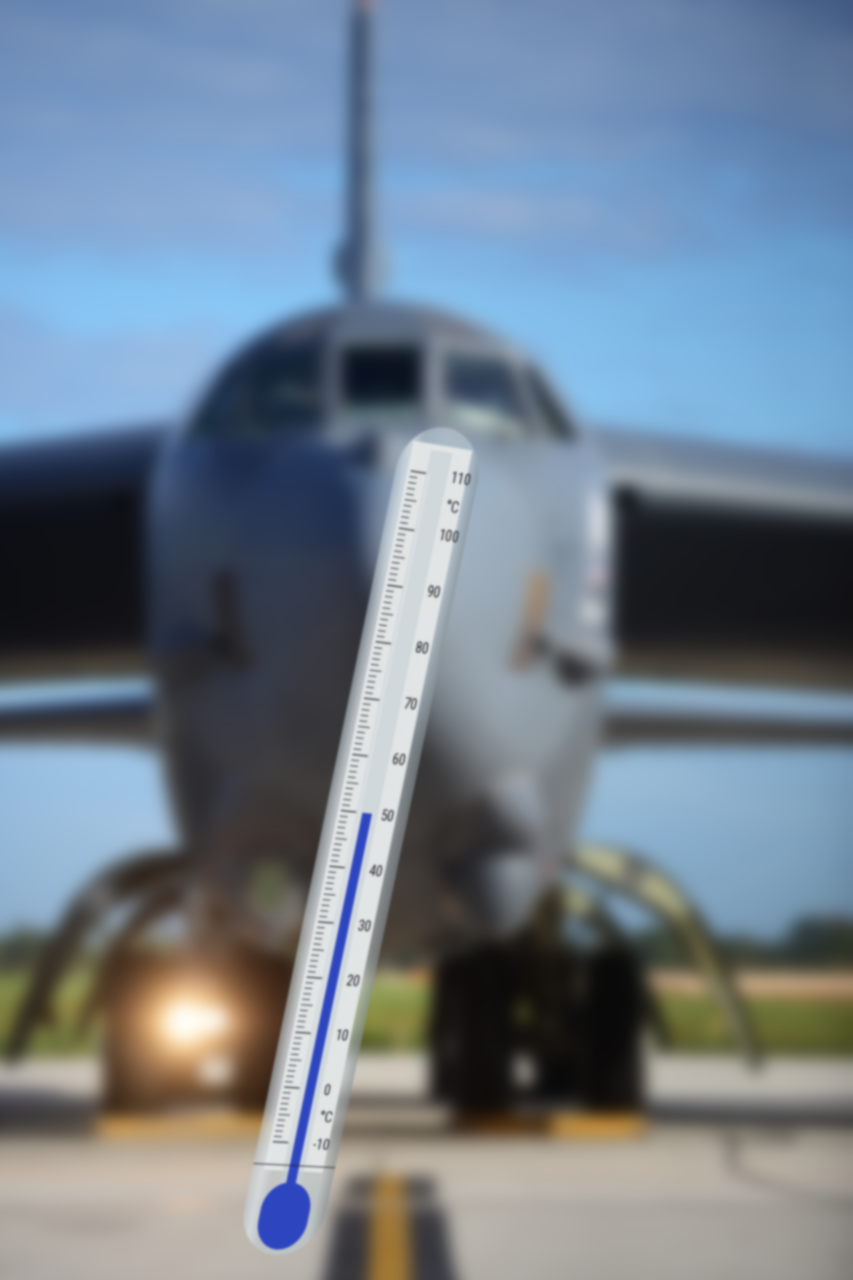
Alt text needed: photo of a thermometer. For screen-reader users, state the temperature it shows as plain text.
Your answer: 50 °C
